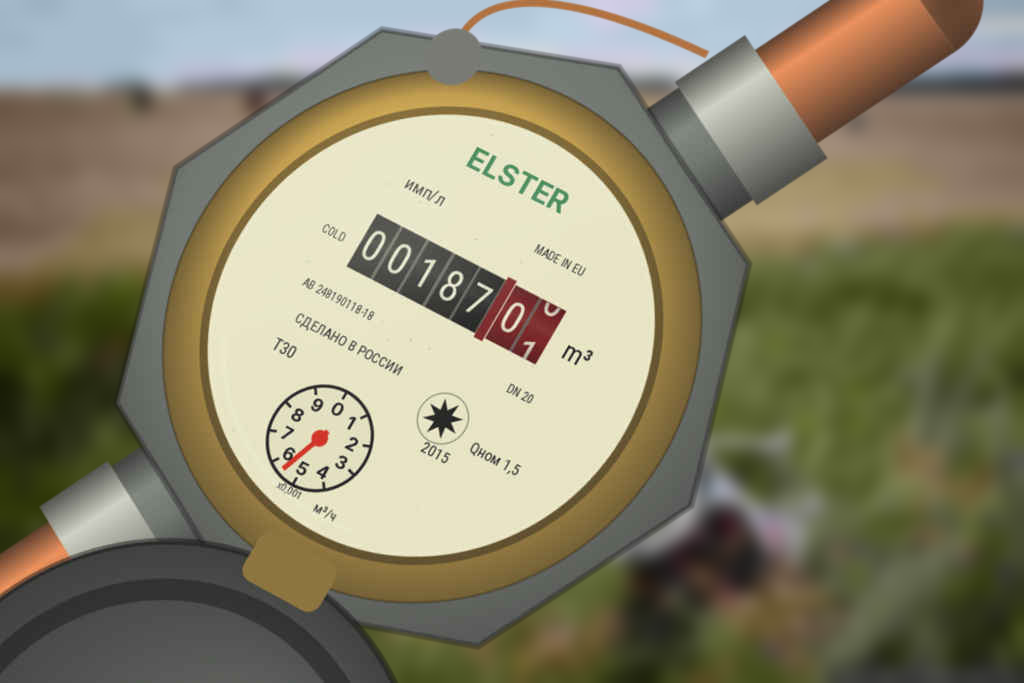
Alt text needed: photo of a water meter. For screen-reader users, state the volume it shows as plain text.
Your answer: 187.005 m³
